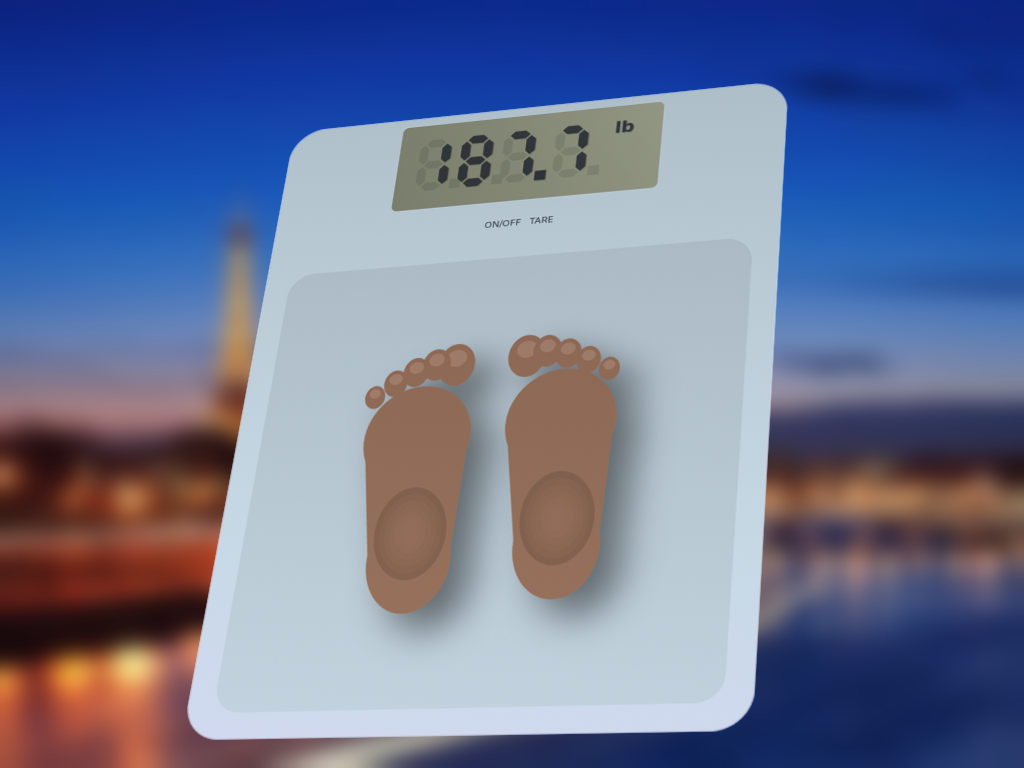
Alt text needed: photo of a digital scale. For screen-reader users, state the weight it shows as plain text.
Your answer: 187.7 lb
